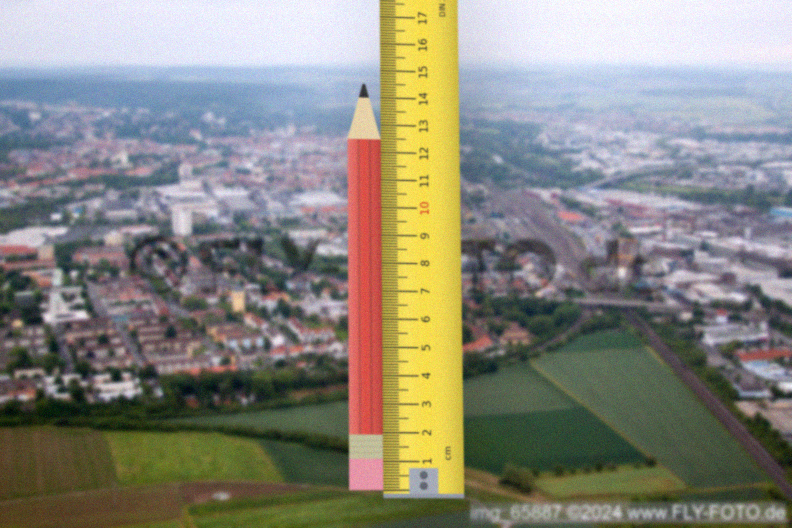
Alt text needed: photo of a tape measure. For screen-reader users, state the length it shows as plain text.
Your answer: 14.5 cm
